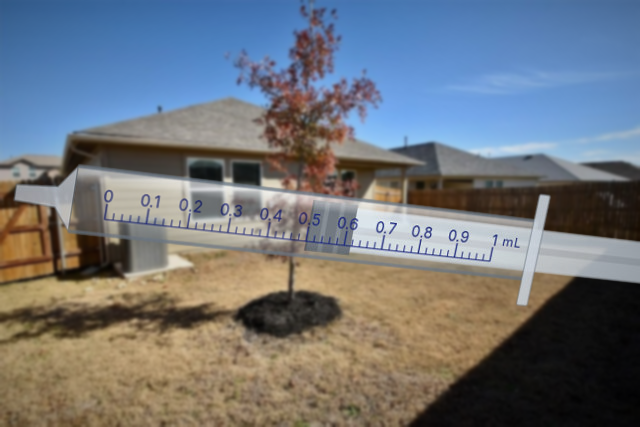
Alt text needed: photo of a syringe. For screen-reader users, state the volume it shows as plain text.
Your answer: 0.5 mL
